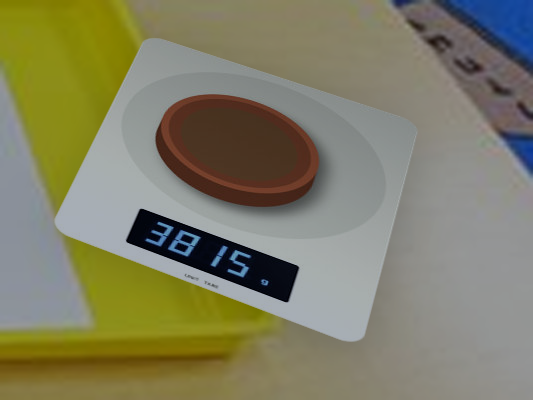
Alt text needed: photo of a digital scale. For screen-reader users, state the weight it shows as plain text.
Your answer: 3815 g
